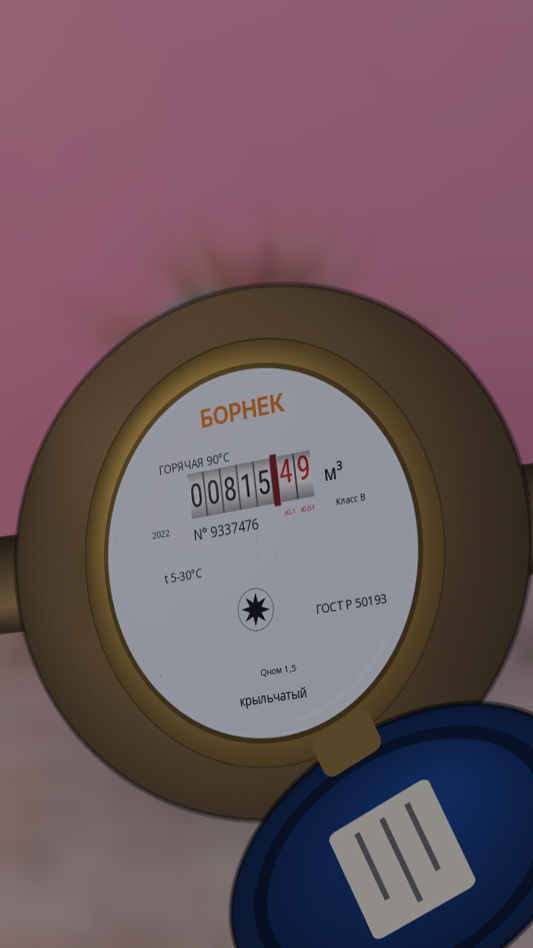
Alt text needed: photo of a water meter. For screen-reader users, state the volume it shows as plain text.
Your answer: 815.49 m³
